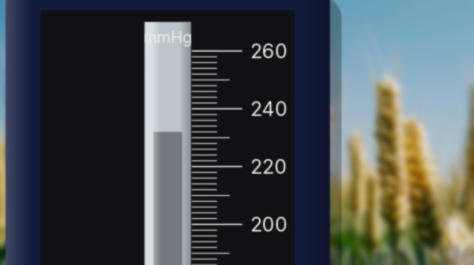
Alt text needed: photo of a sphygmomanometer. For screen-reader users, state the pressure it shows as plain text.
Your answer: 232 mmHg
